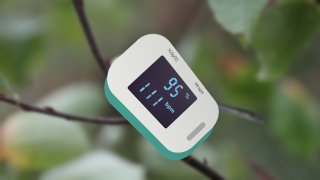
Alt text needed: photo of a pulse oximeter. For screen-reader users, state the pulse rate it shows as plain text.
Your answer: 111 bpm
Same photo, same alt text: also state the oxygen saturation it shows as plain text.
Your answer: 95 %
